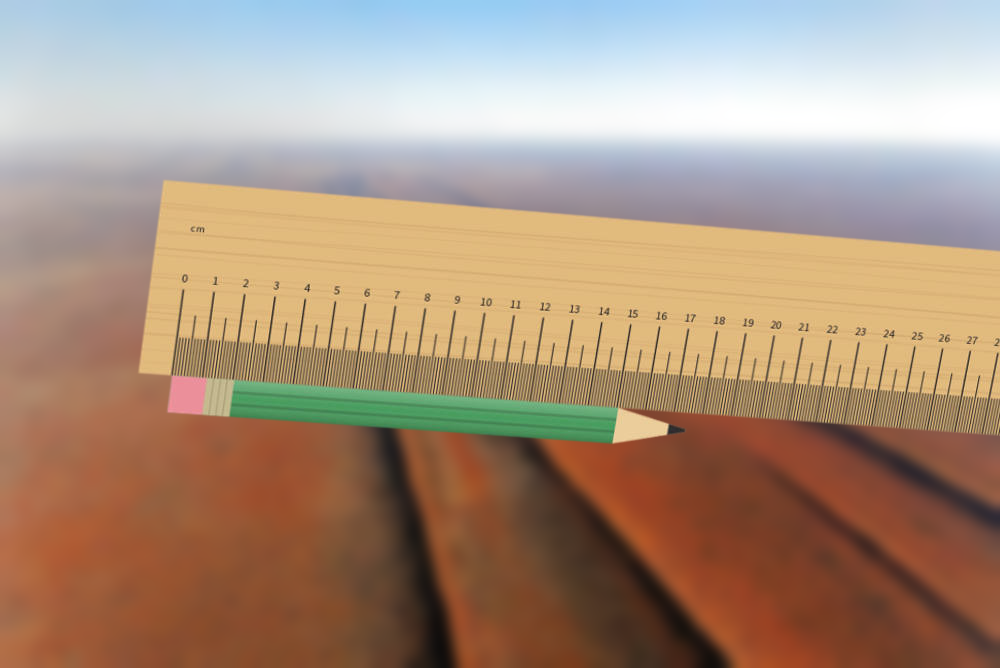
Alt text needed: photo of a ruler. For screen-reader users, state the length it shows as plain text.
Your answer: 17.5 cm
